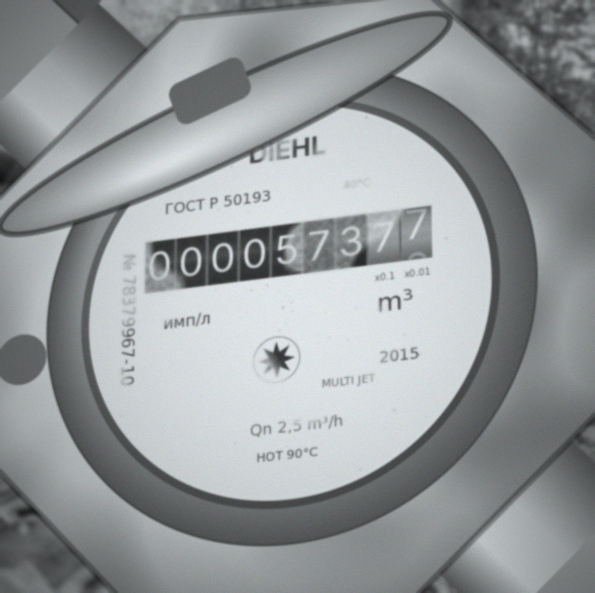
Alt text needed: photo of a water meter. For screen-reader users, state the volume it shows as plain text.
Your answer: 573.77 m³
